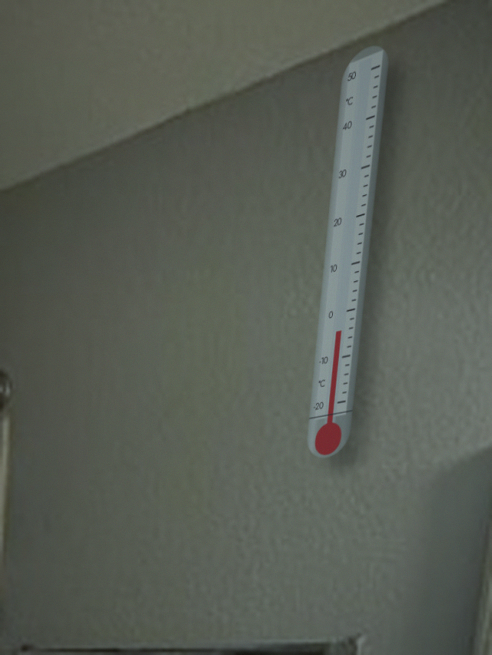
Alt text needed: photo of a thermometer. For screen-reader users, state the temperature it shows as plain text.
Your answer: -4 °C
